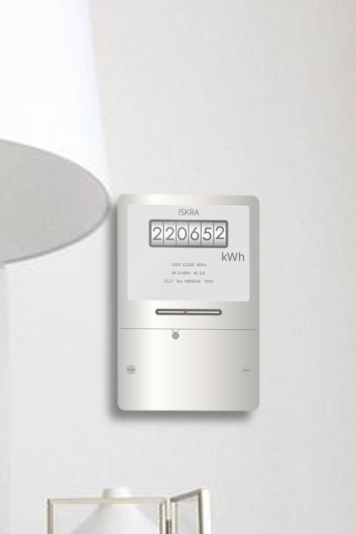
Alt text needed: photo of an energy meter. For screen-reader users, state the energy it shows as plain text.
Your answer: 220652 kWh
